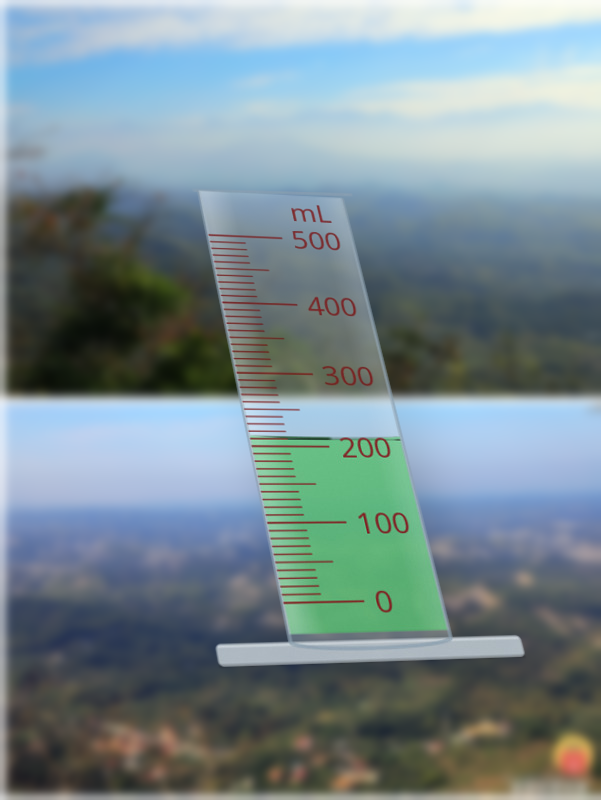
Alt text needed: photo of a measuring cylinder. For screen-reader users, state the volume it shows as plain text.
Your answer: 210 mL
